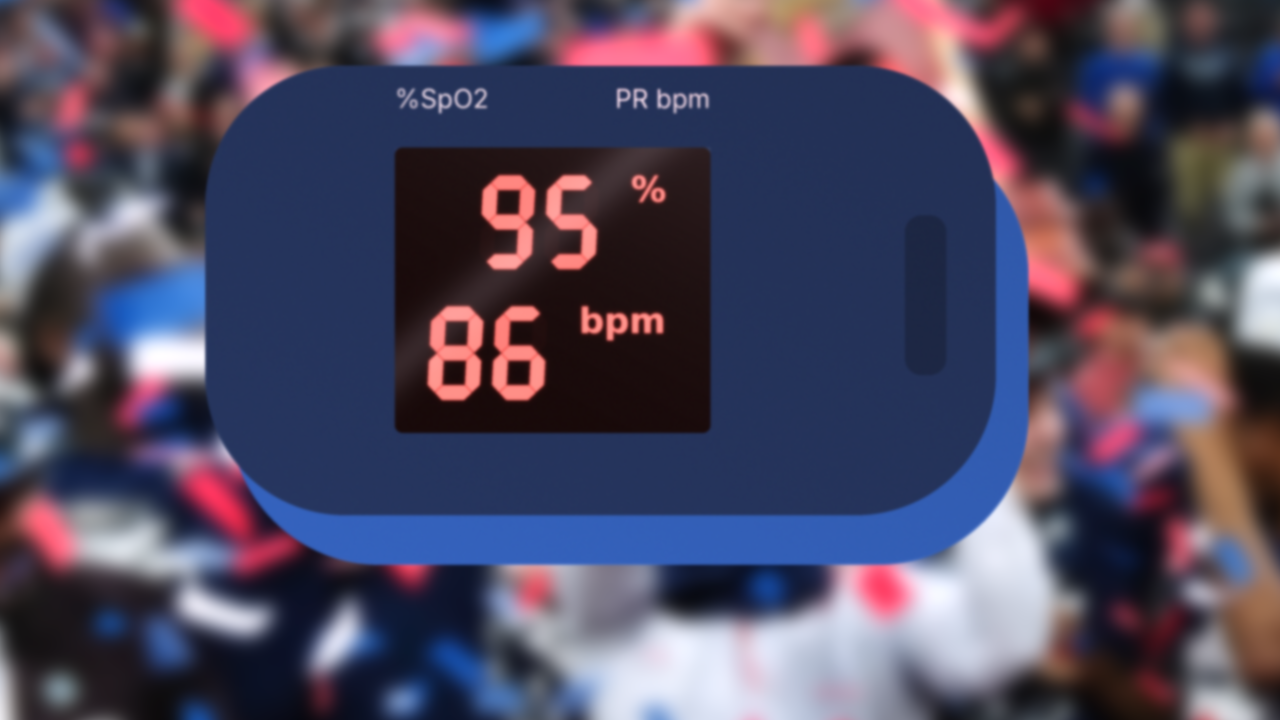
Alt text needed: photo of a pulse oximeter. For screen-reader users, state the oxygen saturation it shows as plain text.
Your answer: 95 %
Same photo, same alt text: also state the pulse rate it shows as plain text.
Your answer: 86 bpm
